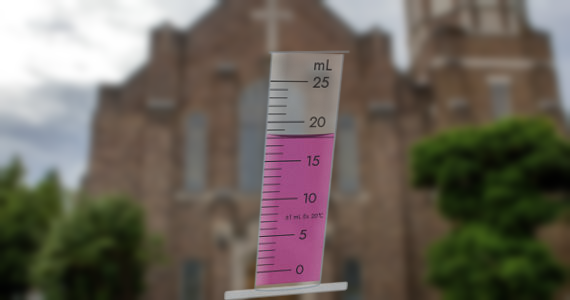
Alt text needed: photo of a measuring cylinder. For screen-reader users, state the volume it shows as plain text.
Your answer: 18 mL
